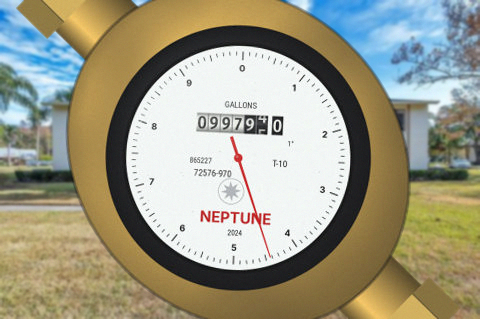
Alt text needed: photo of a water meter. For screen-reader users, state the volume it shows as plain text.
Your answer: 997944.4 gal
